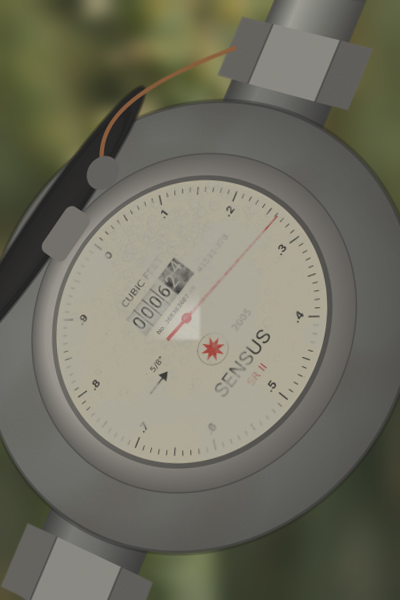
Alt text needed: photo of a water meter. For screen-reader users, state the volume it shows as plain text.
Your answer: 624.26 ft³
